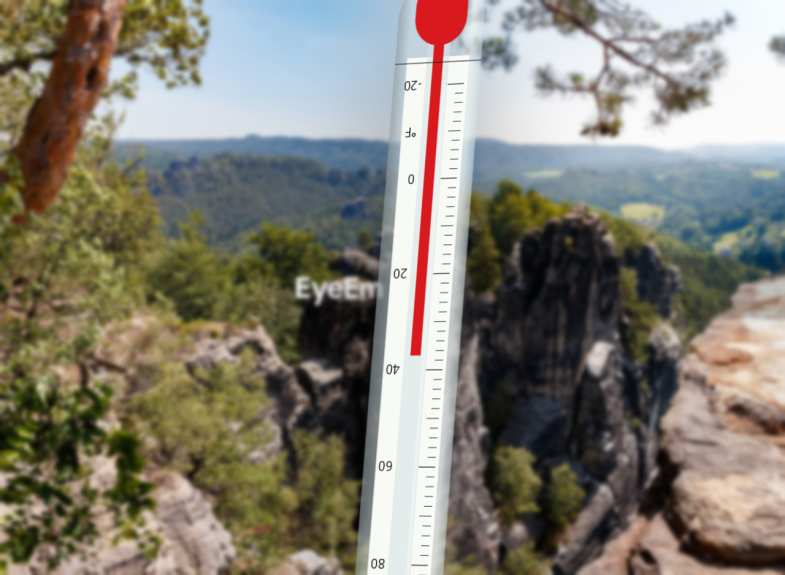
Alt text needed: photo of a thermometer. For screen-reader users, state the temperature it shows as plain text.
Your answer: 37 °F
